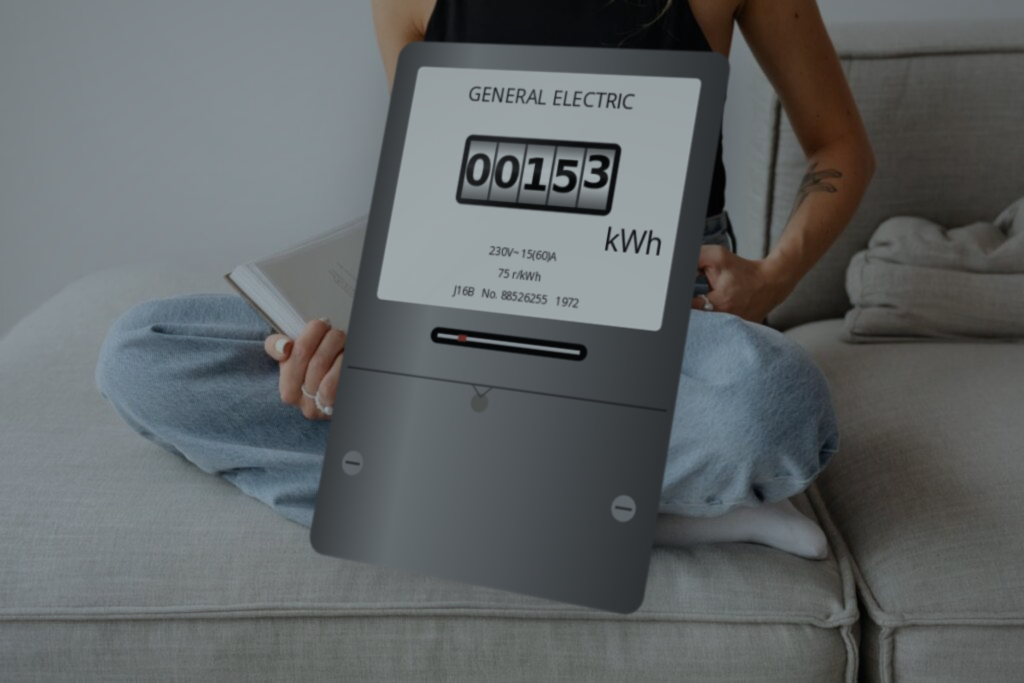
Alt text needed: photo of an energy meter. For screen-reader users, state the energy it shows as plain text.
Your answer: 153 kWh
